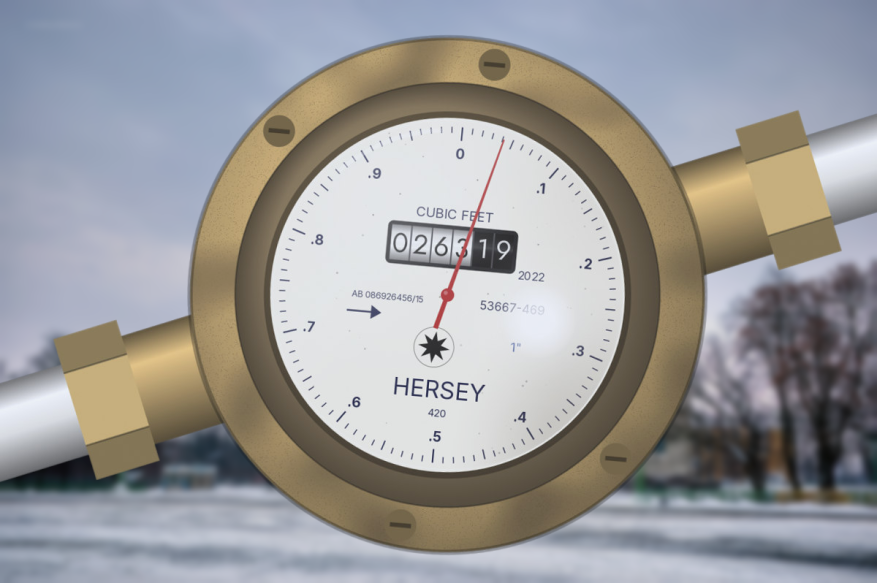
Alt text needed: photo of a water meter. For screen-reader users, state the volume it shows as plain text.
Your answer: 26319.04 ft³
